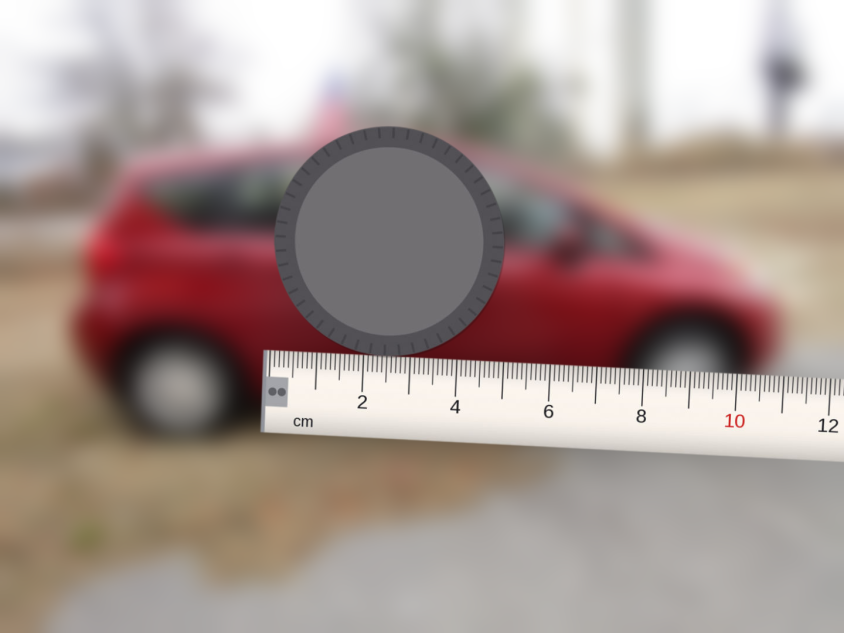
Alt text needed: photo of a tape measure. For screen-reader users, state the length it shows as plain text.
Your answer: 4.9 cm
